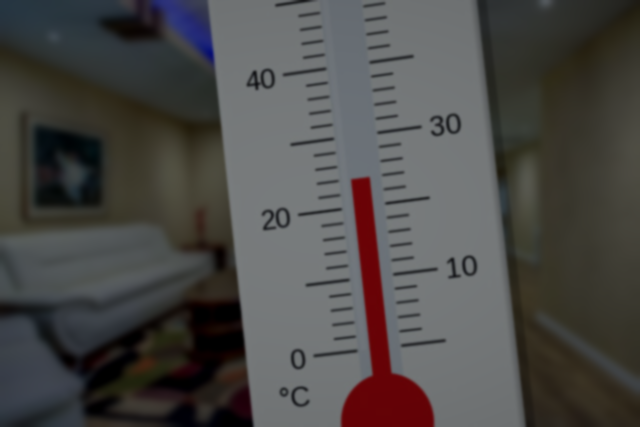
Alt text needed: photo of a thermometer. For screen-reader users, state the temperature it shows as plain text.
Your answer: 24 °C
